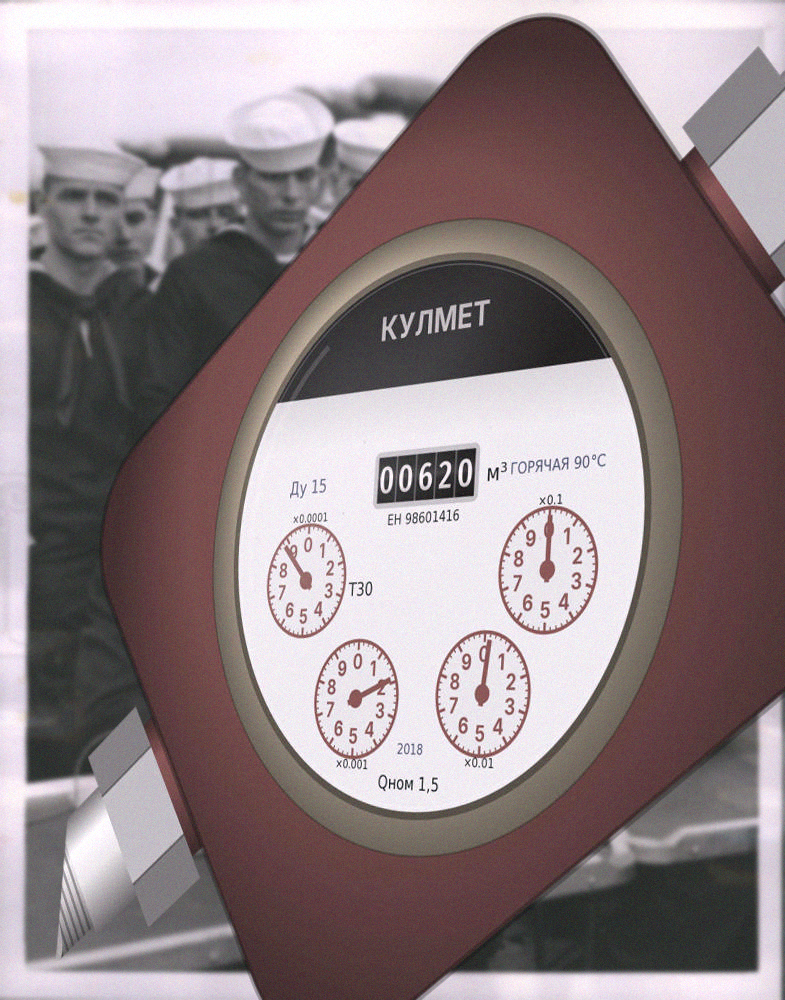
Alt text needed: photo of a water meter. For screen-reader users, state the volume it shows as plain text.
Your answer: 620.0018 m³
